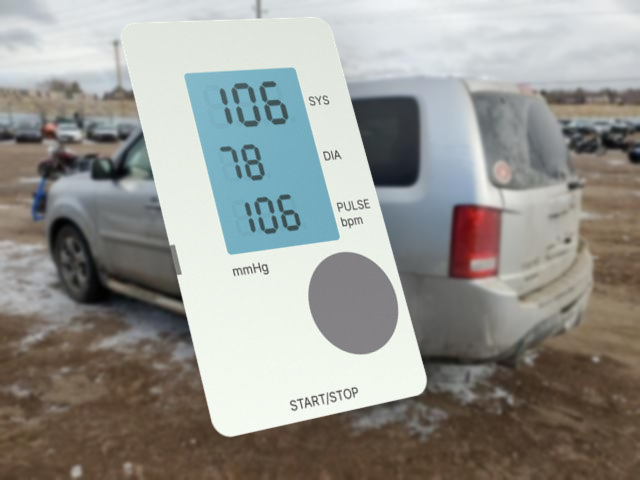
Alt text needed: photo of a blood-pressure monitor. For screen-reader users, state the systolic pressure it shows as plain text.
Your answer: 106 mmHg
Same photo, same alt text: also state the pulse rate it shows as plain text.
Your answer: 106 bpm
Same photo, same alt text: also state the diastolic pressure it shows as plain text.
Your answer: 78 mmHg
